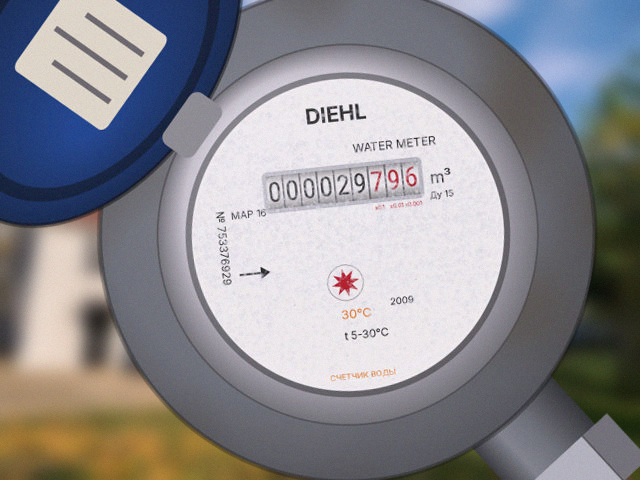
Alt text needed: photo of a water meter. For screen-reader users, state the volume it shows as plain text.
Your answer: 29.796 m³
